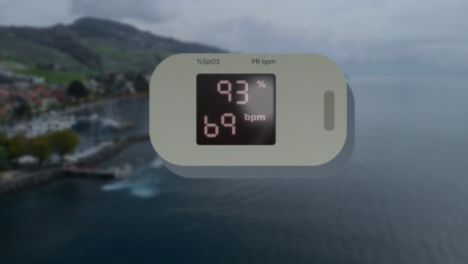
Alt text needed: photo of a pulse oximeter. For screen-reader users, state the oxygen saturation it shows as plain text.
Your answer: 93 %
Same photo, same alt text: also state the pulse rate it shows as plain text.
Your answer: 69 bpm
